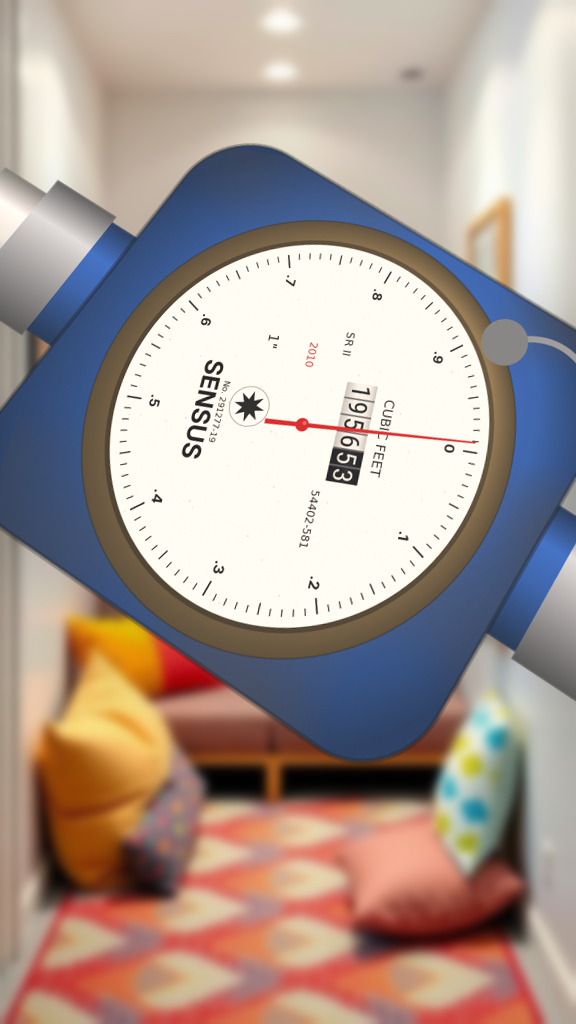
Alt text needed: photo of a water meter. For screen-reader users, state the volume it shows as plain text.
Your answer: 195652.99 ft³
